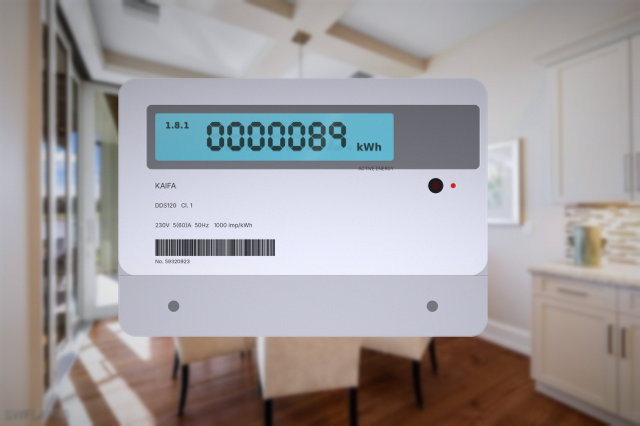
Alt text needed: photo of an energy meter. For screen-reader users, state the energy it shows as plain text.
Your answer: 89 kWh
